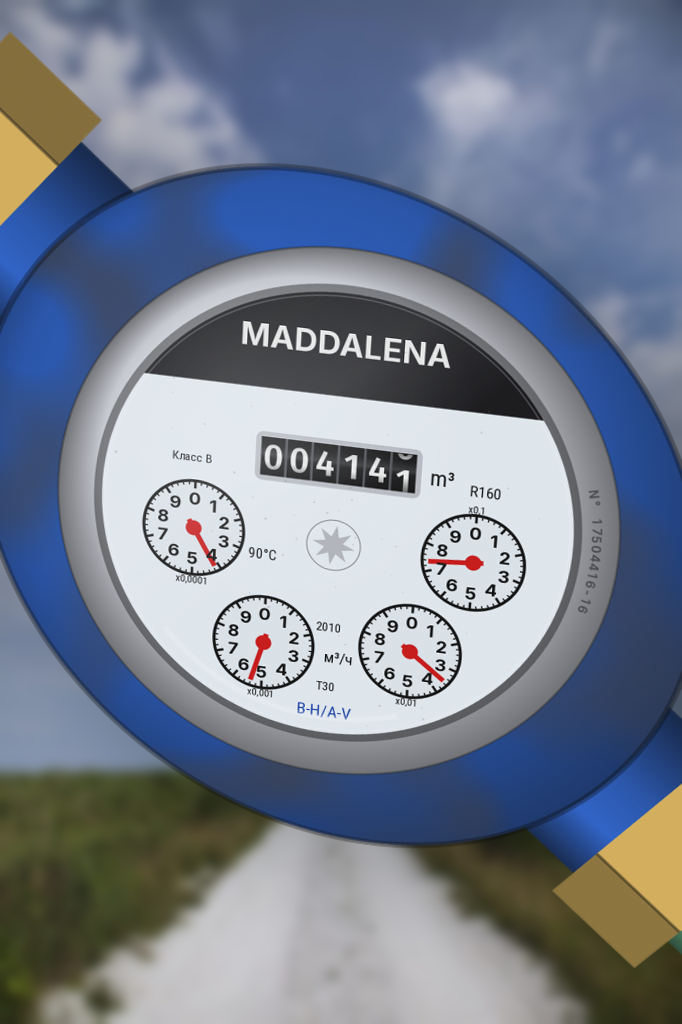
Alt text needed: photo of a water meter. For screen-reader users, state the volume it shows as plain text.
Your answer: 4140.7354 m³
